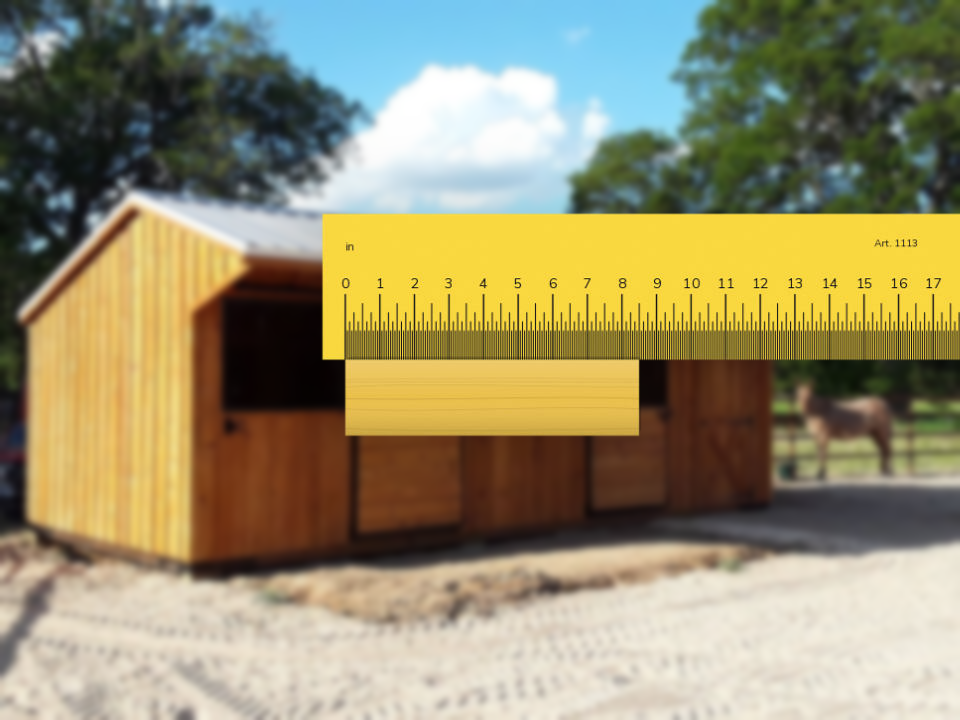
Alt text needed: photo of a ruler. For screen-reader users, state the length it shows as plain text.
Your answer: 8.5 in
